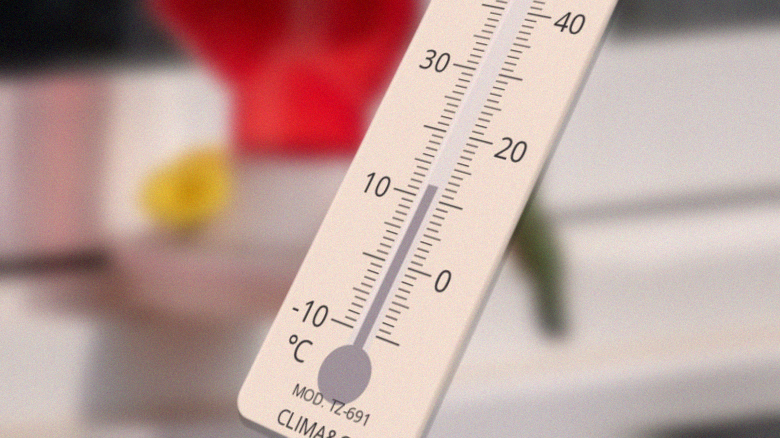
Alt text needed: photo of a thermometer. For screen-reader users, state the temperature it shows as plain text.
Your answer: 12 °C
